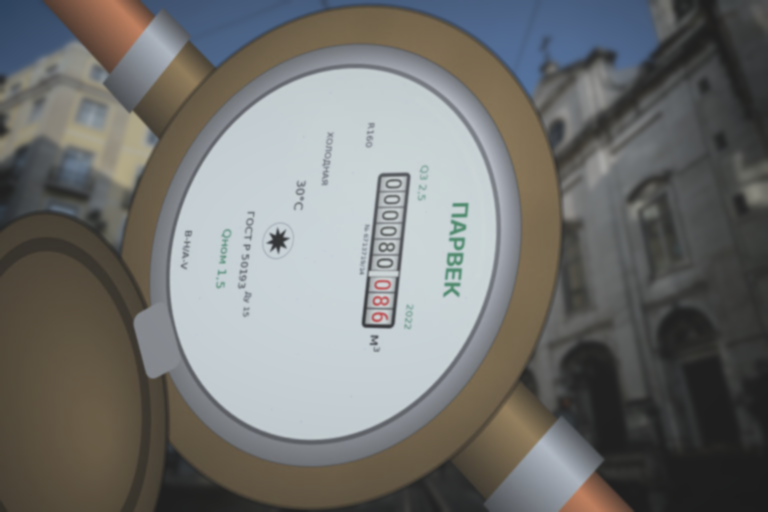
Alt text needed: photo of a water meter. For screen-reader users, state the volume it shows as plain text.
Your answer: 80.086 m³
